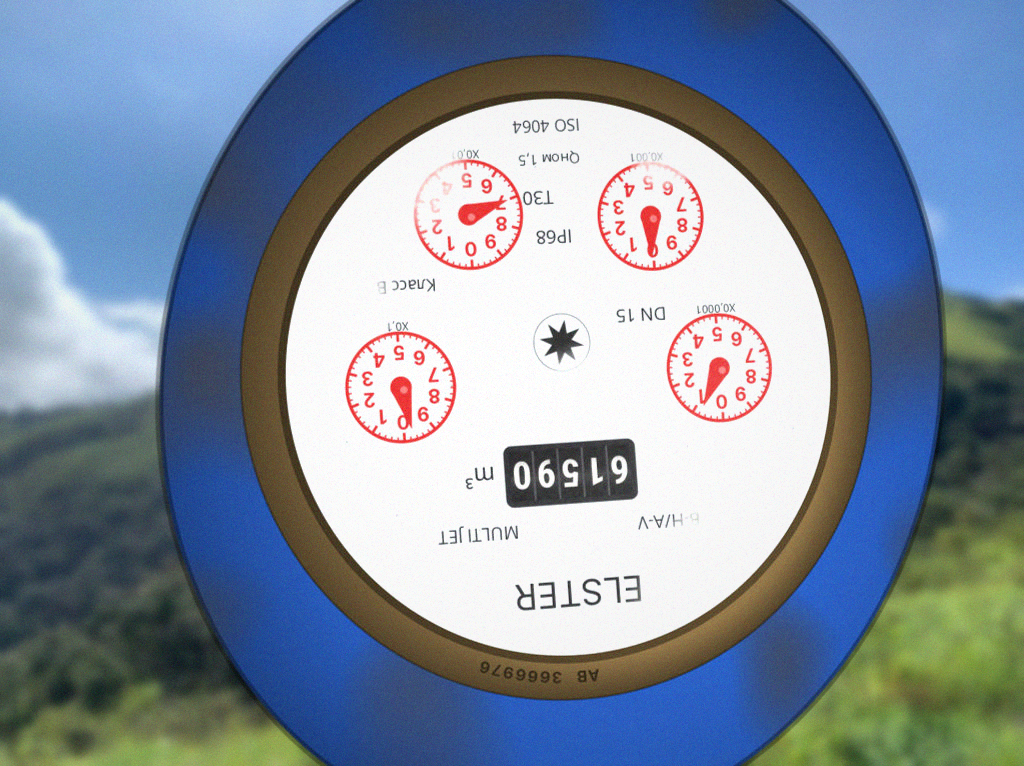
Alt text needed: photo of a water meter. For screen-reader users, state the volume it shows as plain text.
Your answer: 61589.9700 m³
